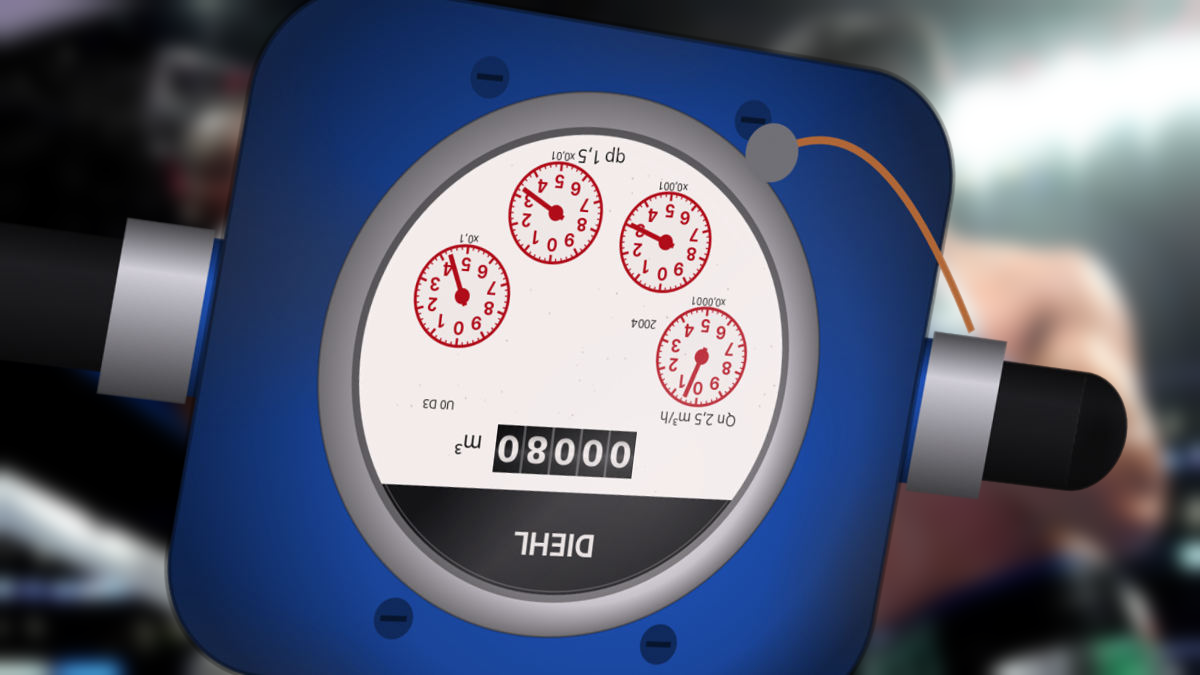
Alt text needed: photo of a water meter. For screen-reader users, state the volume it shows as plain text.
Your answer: 80.4330 m³
